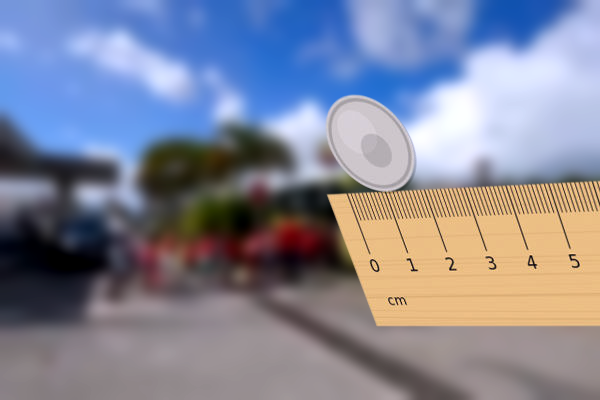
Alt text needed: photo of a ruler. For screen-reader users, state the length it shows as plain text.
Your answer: 2.1 cm
